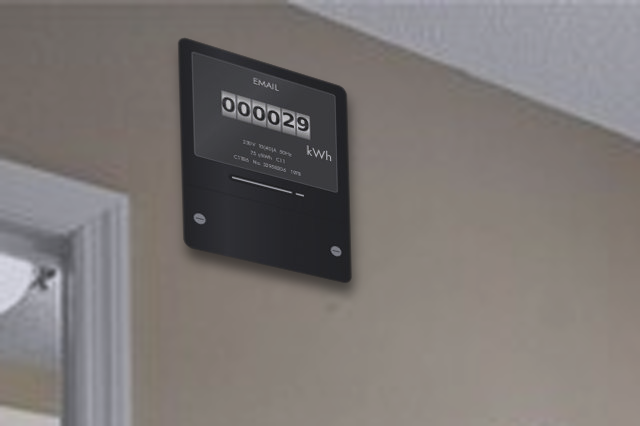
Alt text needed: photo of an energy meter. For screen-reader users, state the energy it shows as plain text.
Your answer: 29 kWh
